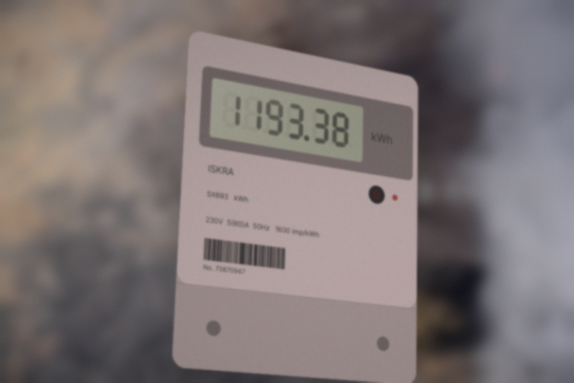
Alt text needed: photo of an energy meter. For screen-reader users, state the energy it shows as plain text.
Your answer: 1193.38 kWh
